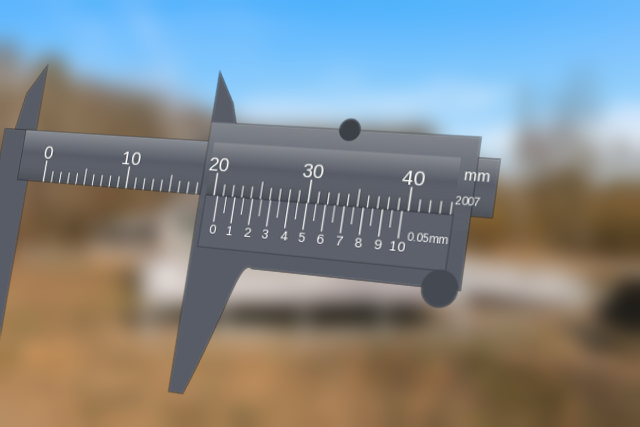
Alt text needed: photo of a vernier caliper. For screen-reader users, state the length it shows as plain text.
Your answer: 20.4 mm
